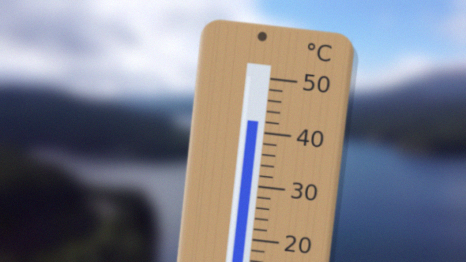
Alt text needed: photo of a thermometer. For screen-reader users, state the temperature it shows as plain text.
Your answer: 42 °C
